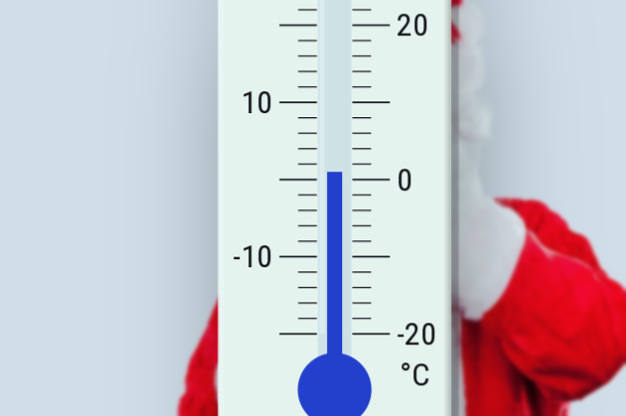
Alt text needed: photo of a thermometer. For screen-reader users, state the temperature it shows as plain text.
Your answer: 1 °C
